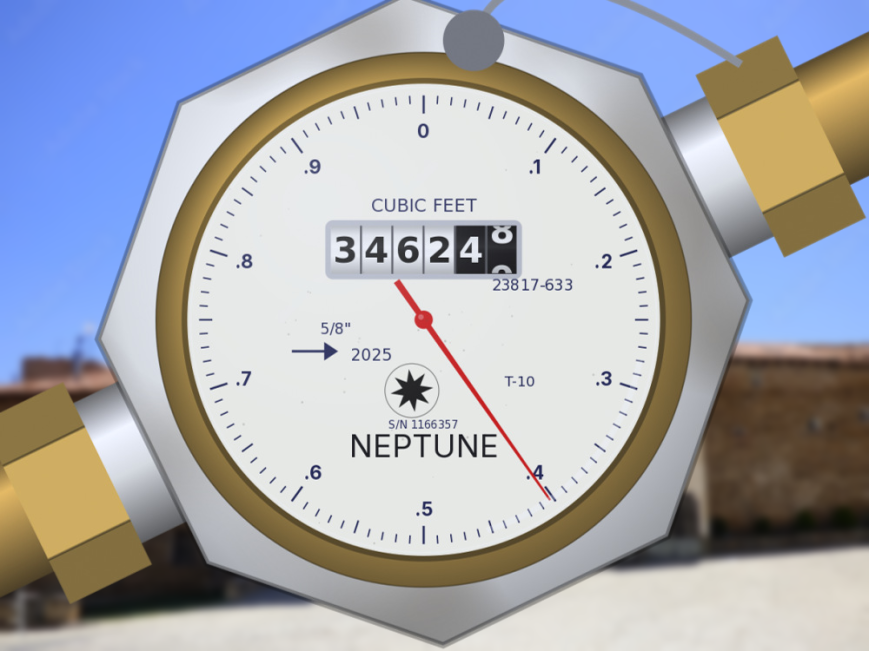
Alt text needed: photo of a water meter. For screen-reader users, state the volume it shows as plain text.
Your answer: 346248.40 ft³
